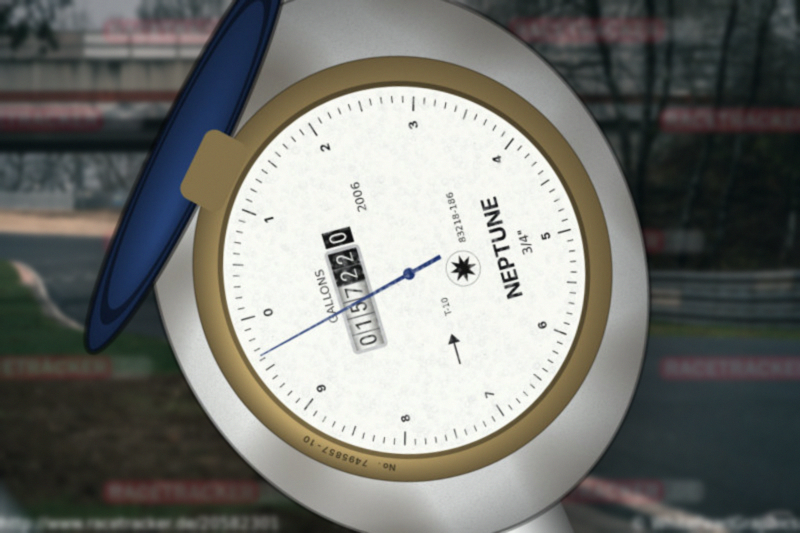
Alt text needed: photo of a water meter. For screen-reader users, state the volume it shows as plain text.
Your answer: 157219.6 gal
